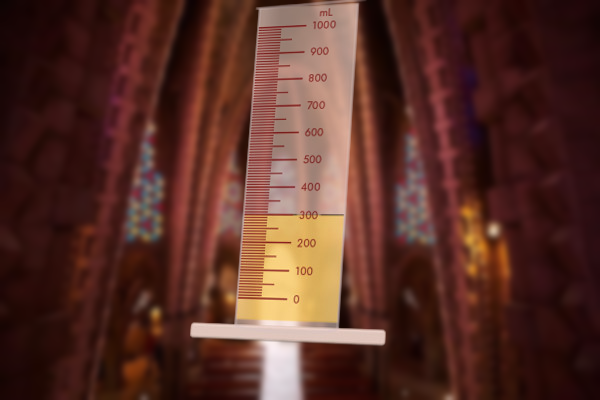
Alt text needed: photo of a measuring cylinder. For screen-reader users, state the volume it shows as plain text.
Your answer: 300 mL
